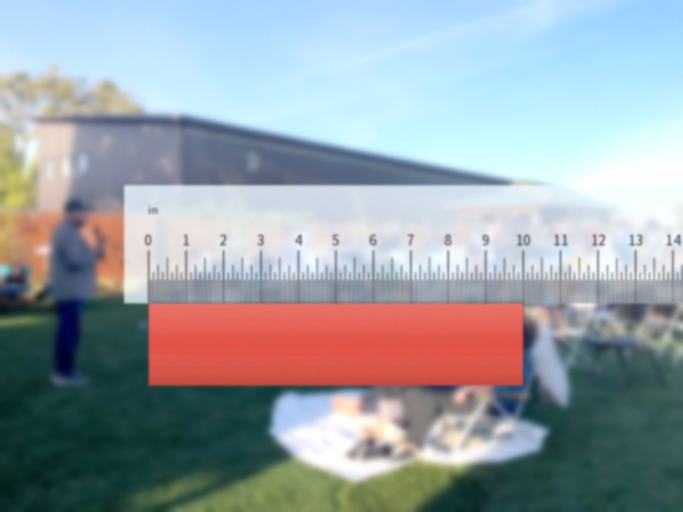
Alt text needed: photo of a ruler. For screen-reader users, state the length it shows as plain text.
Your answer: 10 in
